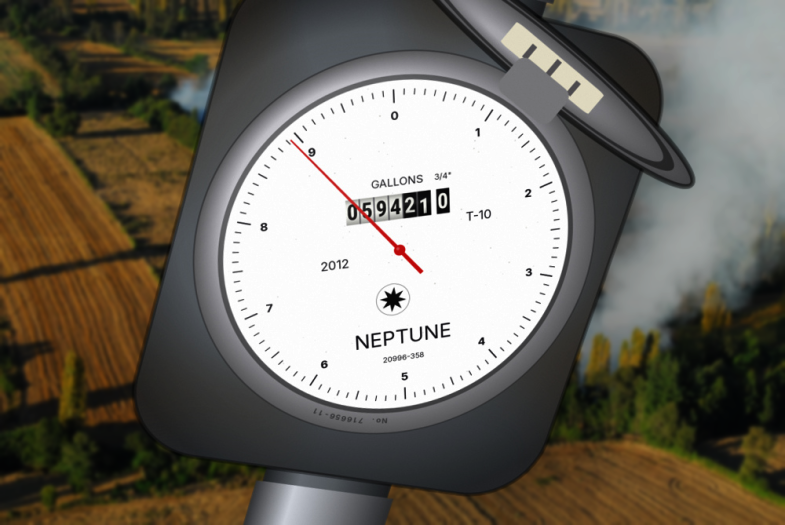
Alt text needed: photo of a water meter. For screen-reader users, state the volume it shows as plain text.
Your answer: 594208.9 gal
